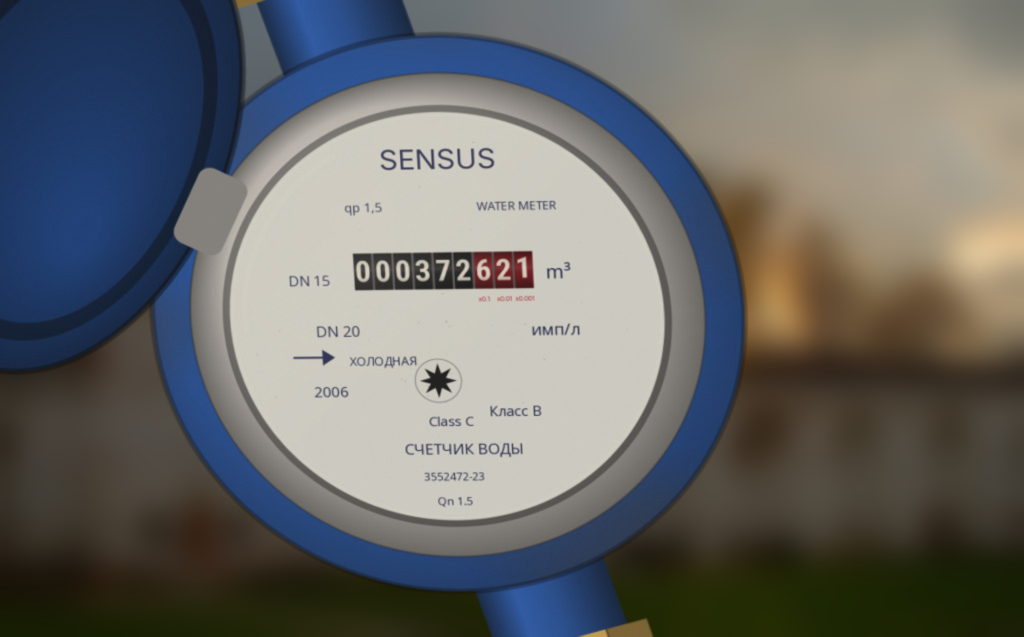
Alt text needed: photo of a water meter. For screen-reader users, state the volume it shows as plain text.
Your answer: 372.621 m³
